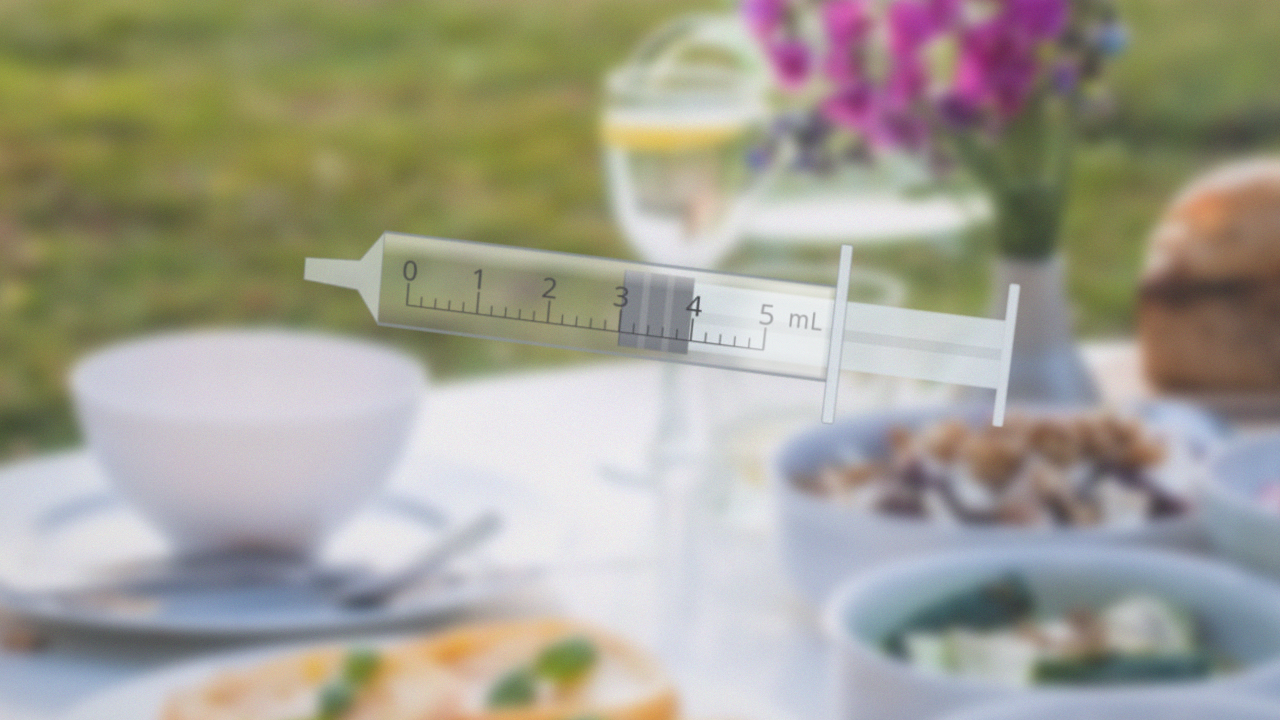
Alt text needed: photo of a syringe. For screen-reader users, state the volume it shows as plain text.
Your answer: 3 mL
